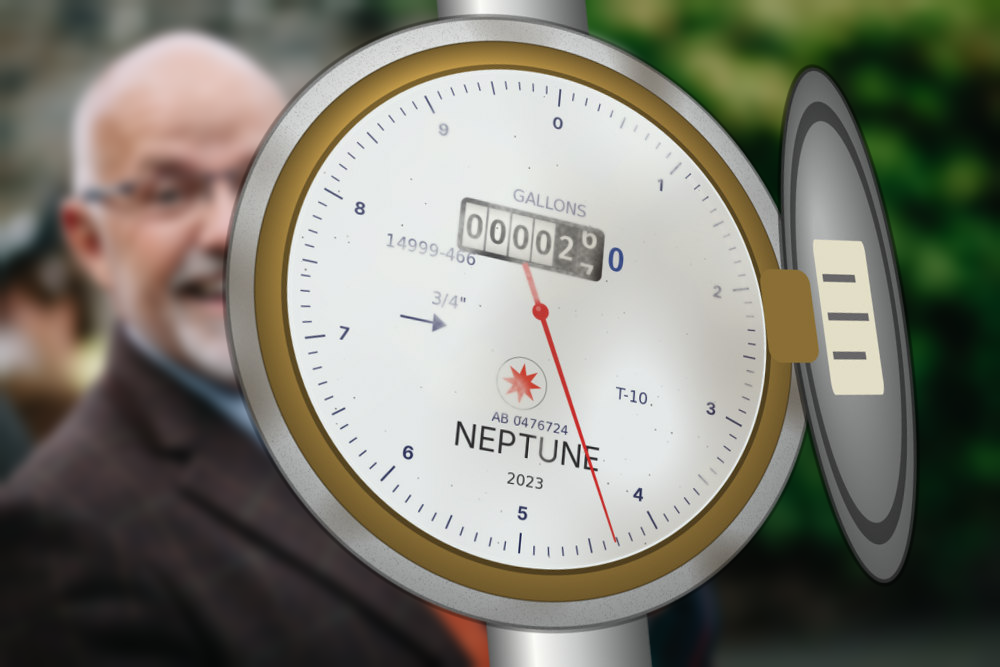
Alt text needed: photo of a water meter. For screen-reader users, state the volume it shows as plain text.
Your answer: 264.3 gal
